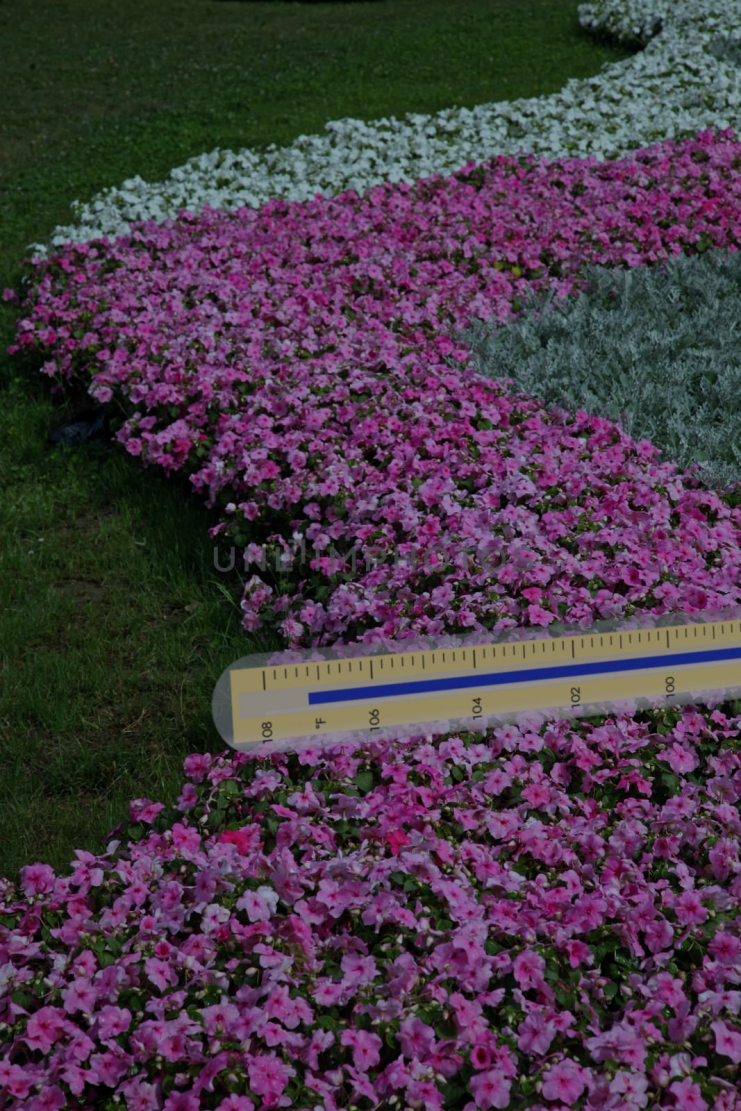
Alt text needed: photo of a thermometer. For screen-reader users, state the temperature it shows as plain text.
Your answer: 107.2 °F
